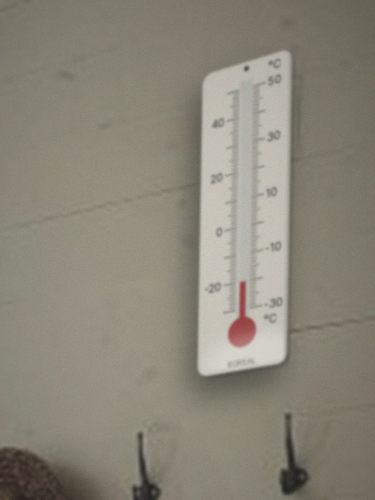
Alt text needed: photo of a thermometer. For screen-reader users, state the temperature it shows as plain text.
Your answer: -20 °C
